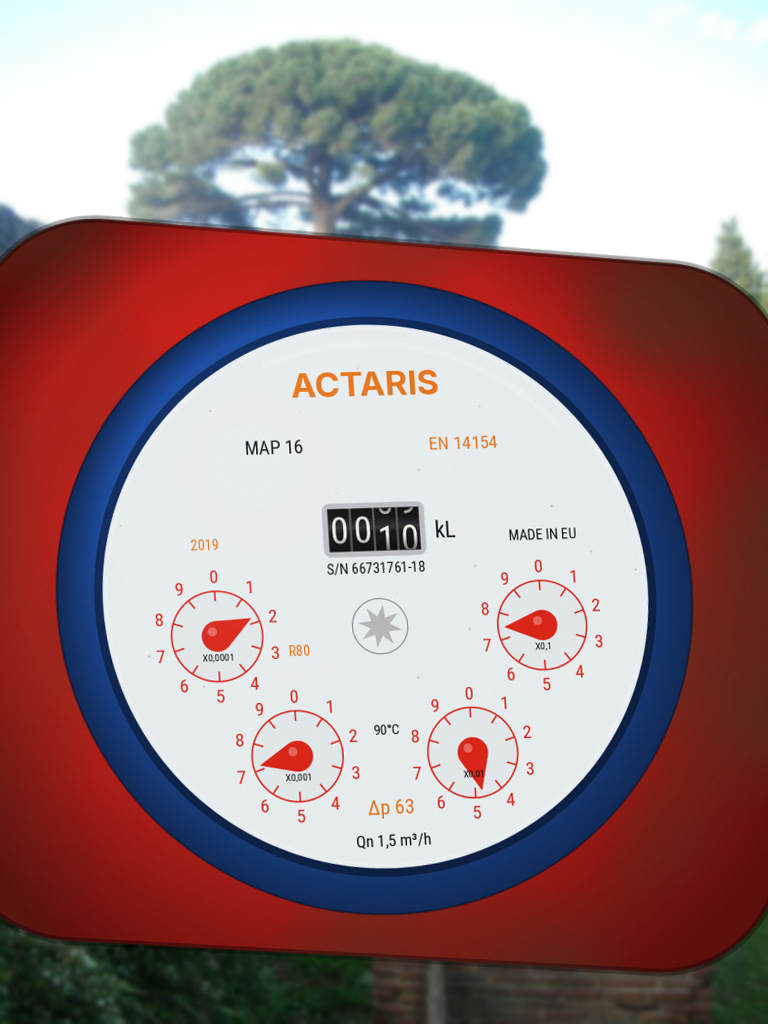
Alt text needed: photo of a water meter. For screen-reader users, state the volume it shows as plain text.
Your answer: 9.7471 kL
